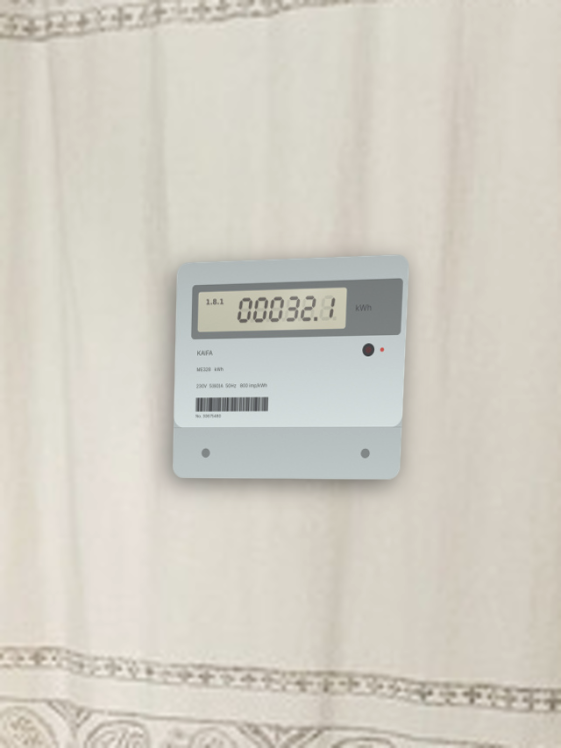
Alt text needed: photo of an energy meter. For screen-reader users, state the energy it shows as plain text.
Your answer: 32.1 kWh
